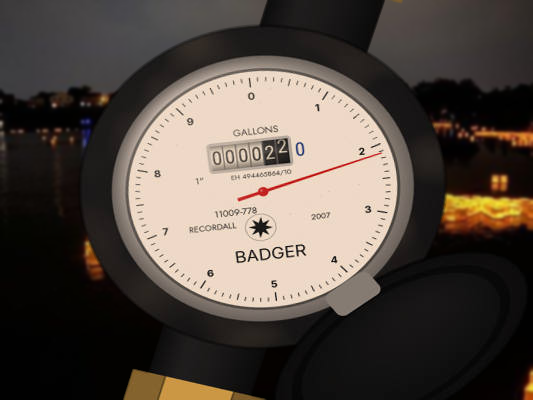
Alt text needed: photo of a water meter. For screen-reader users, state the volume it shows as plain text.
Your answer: 222.1 gal
